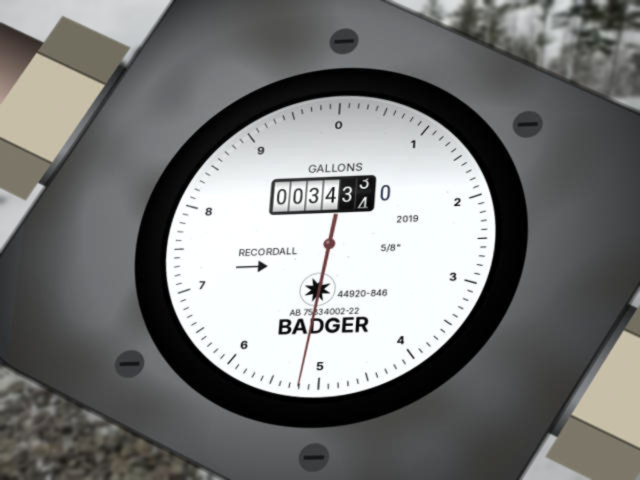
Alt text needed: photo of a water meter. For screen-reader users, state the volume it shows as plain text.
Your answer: 34335.2 gal
